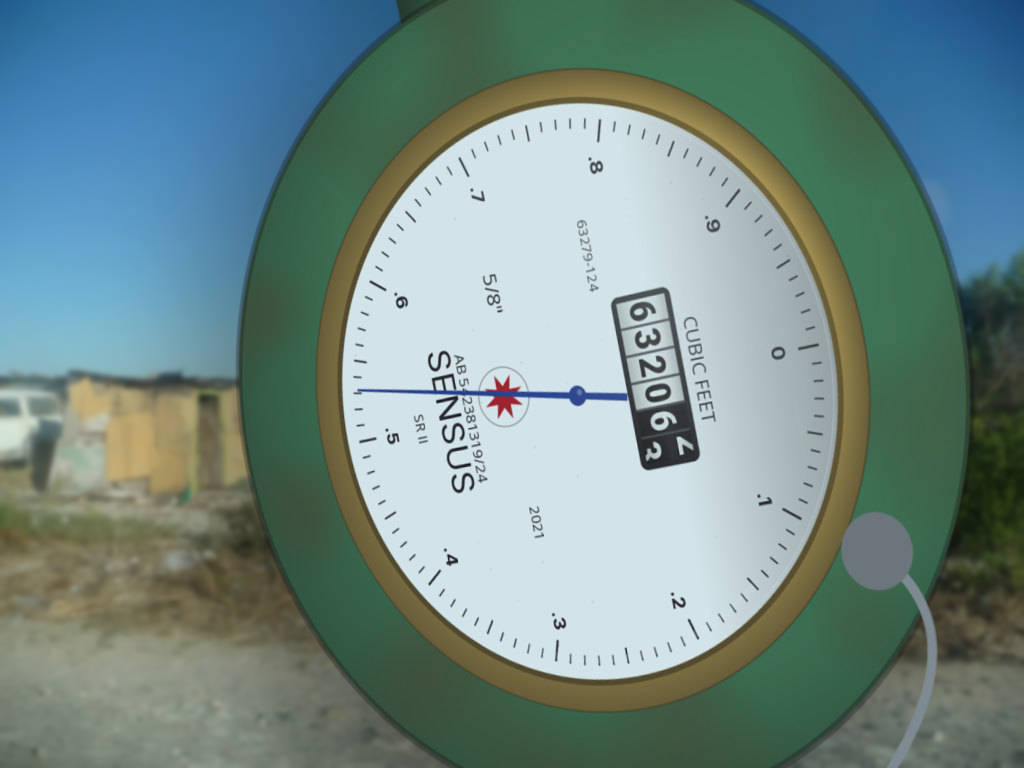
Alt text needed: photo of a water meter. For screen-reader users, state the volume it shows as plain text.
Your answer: 632062.53 ft³
